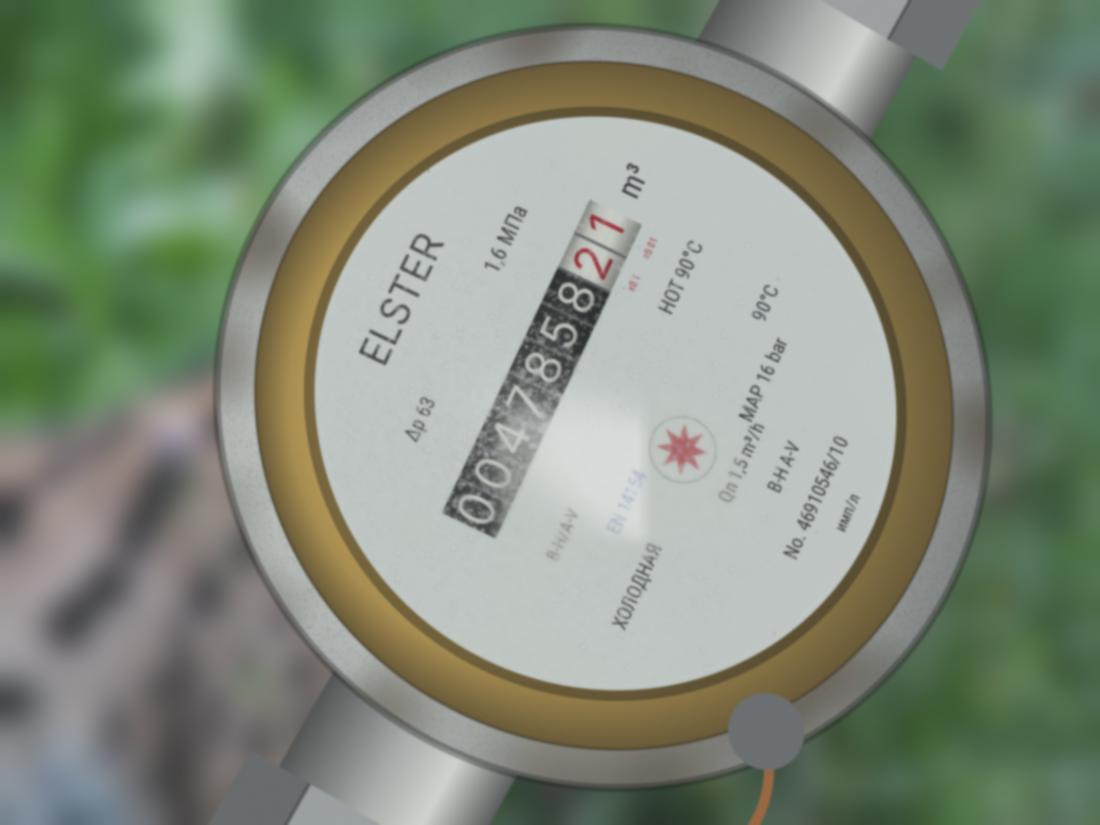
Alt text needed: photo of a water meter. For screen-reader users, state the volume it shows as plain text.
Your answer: 47858.21 m³
